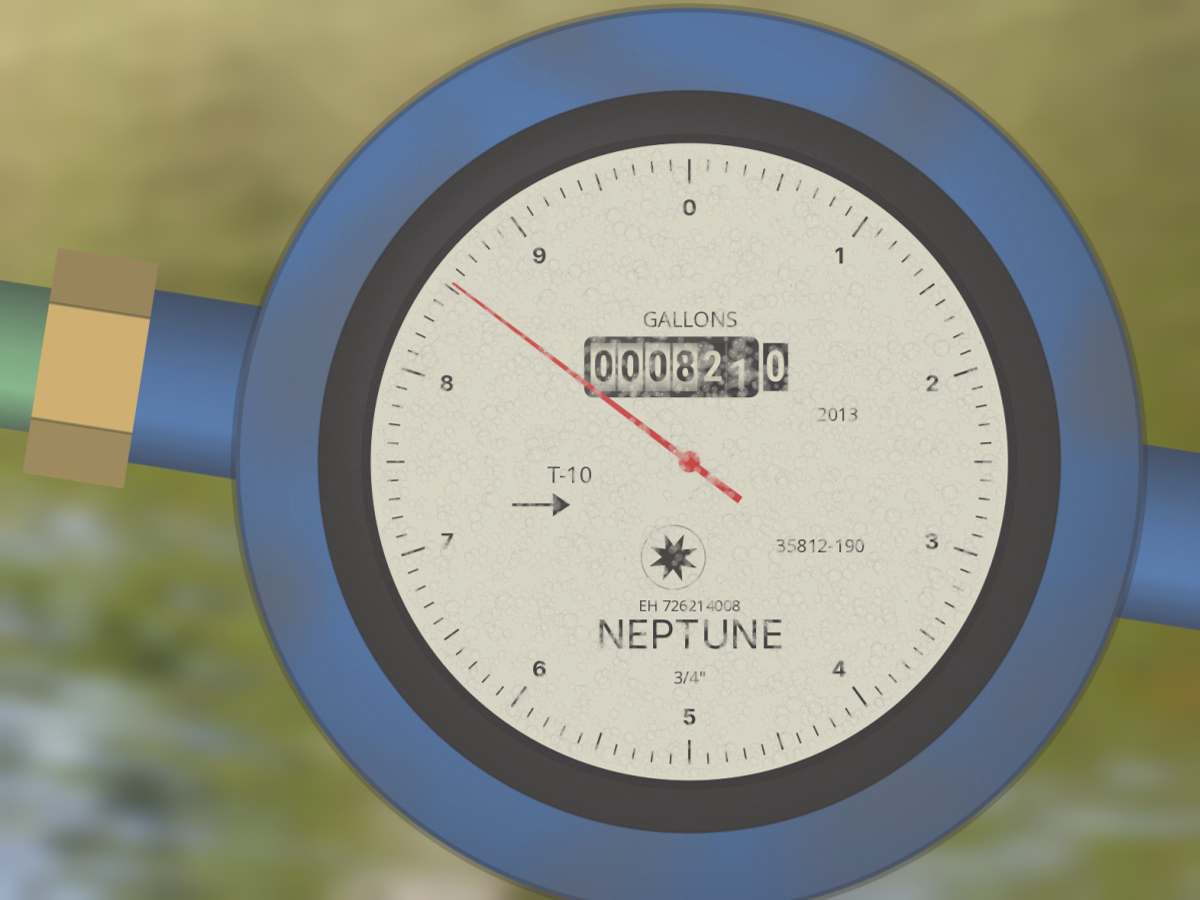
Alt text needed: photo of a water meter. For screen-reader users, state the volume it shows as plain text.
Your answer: 8208.5 gal
